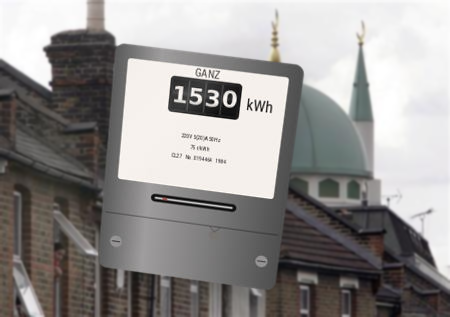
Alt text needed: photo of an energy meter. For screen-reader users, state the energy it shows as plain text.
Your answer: 1530 kWh
